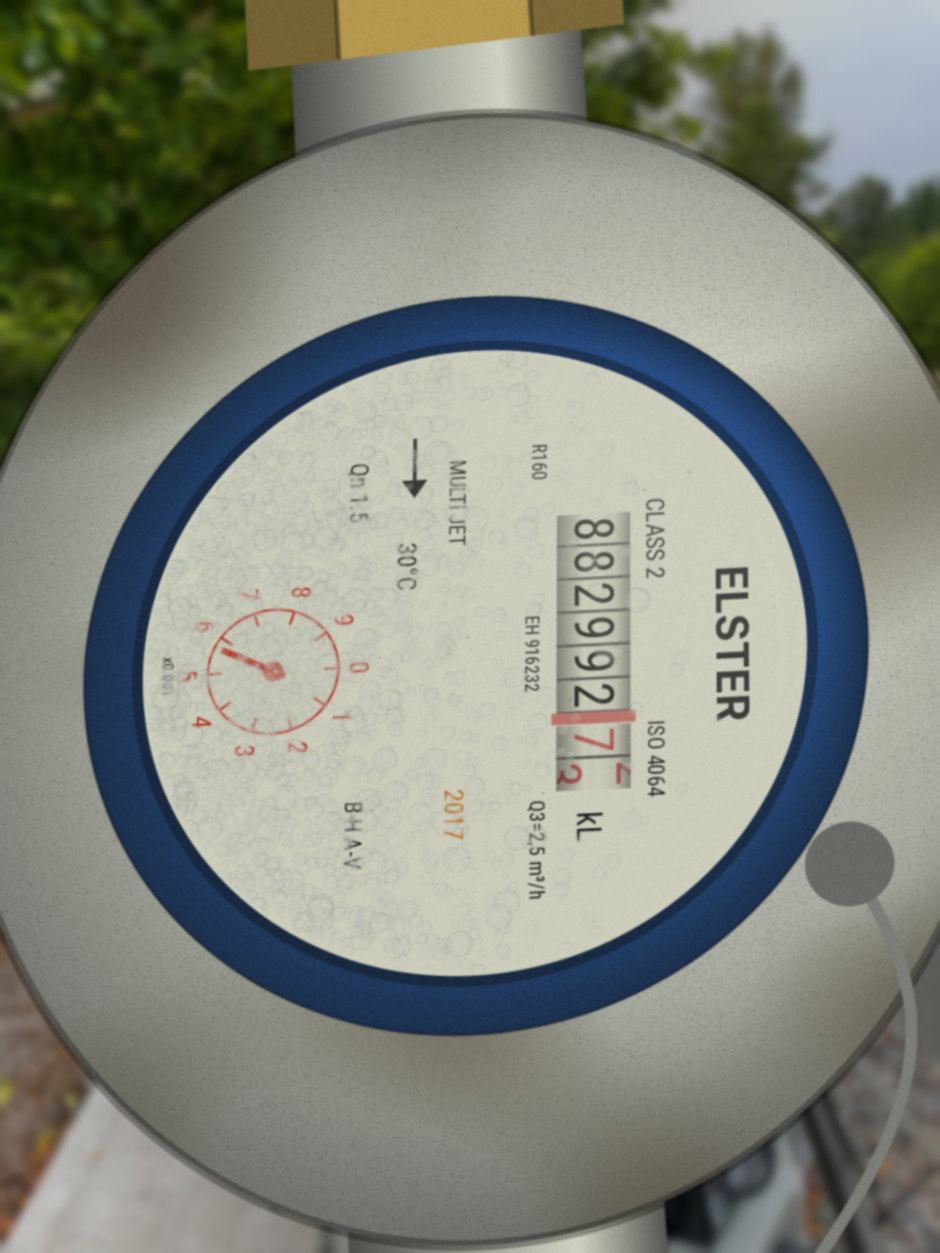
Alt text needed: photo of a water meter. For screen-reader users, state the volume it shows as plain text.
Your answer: 882992.725 kL
